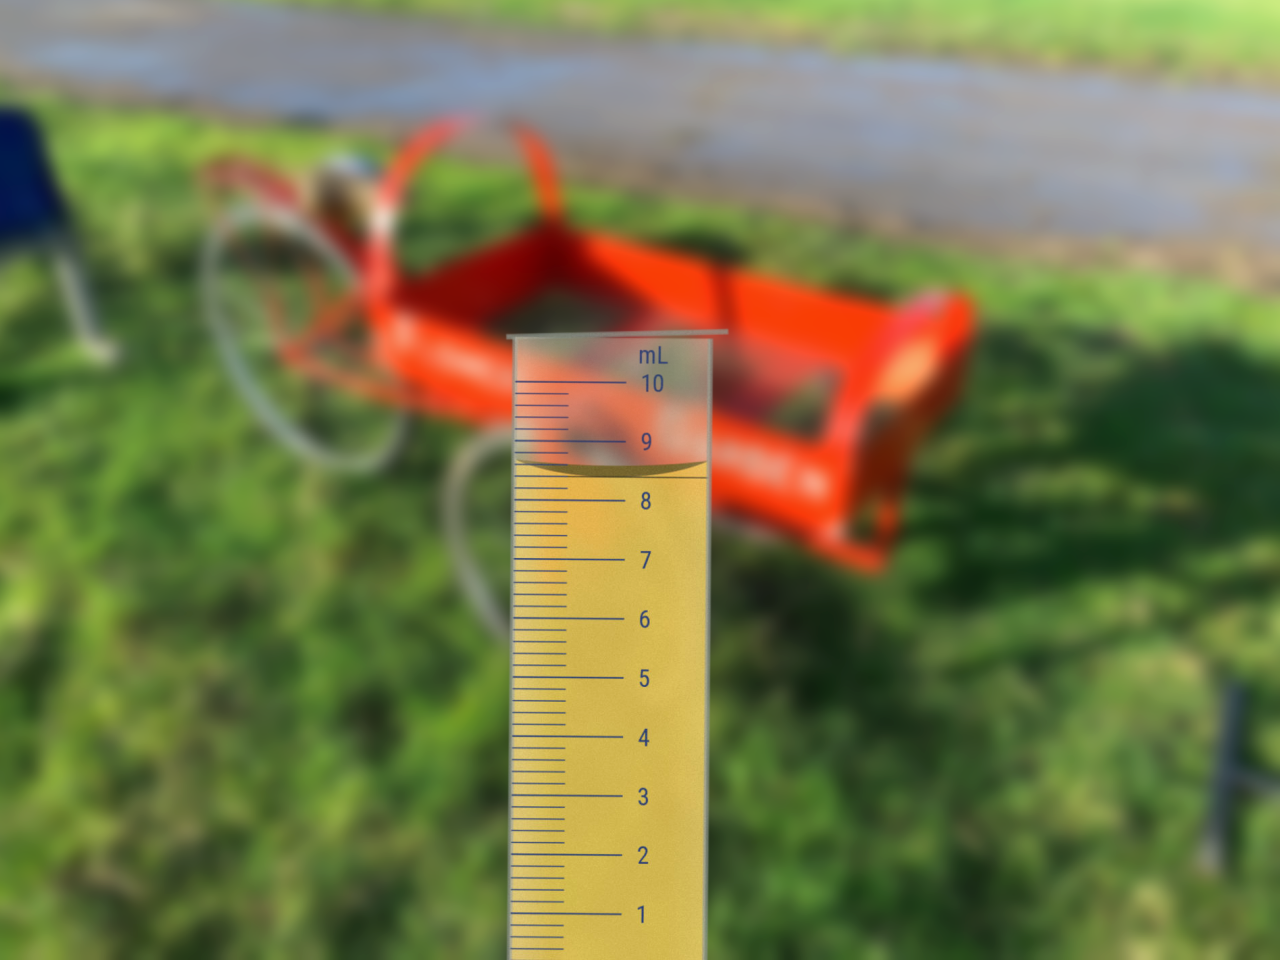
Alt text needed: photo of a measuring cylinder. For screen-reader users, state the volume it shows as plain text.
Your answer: 8.4 mL
